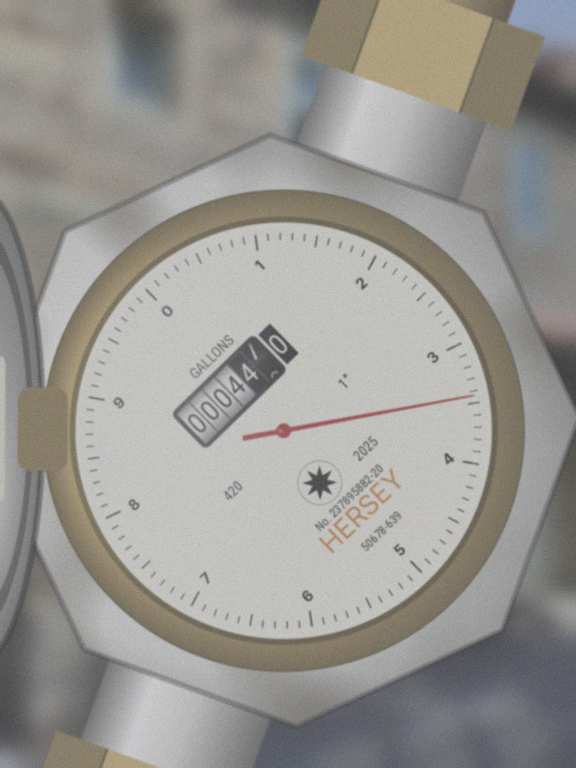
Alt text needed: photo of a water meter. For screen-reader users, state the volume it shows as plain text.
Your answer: 4473.4 gal
